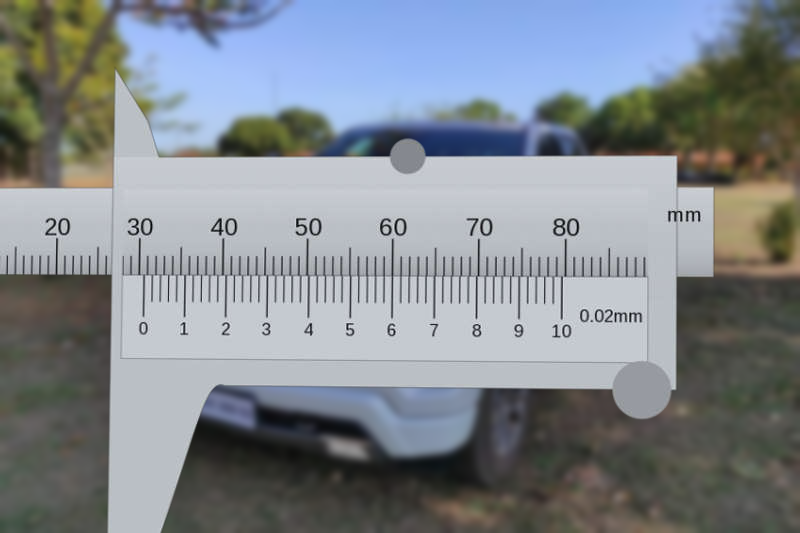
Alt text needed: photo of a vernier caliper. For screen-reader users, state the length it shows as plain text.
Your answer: 30.6 mm
